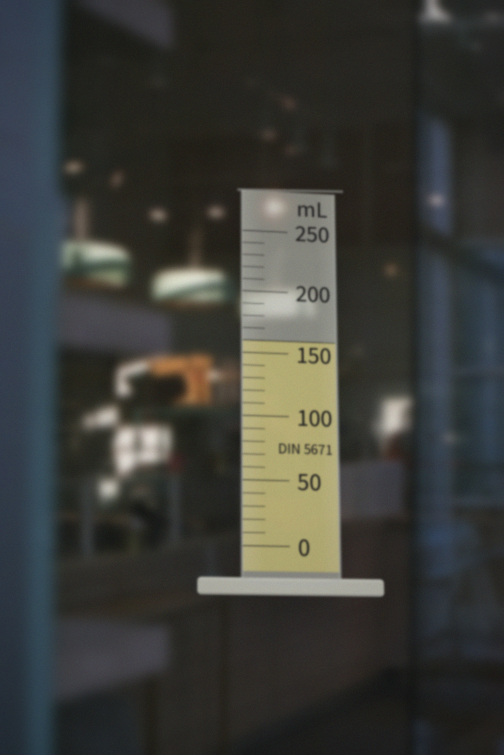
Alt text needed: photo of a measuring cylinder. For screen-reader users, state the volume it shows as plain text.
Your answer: 160 mL
